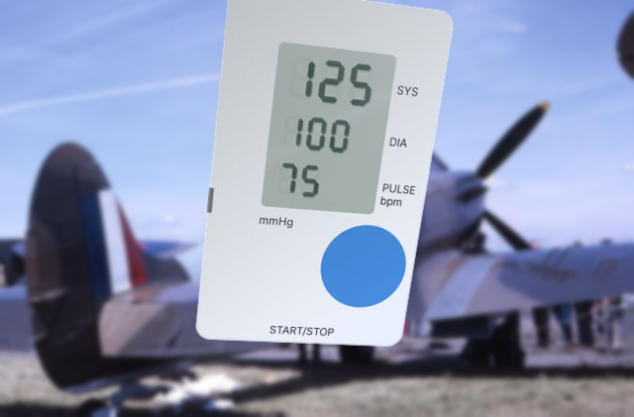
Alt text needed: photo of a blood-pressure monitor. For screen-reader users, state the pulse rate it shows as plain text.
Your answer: 75 bpm
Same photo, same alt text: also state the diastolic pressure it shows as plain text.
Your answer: 100 mmHg
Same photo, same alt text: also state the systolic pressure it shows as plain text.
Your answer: 125 mmHg
